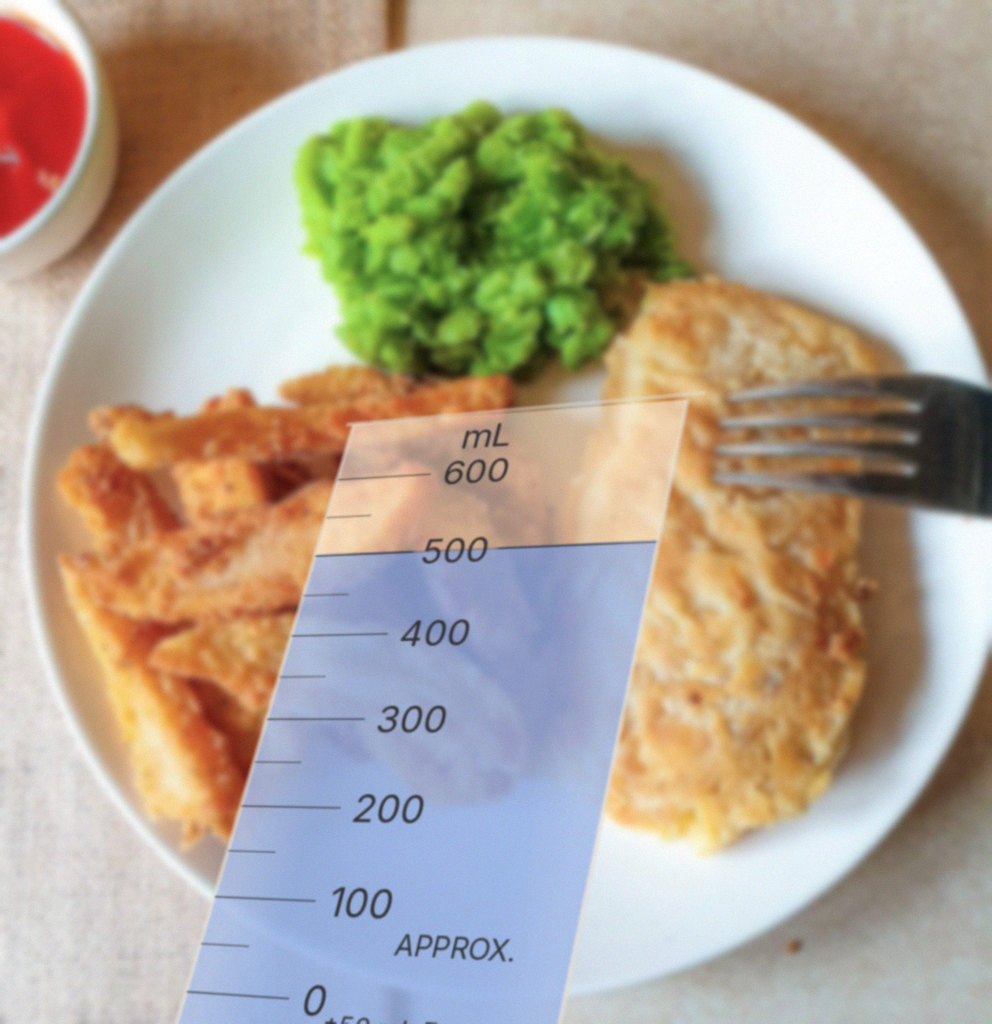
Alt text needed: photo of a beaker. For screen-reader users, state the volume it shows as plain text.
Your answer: 500 mL
